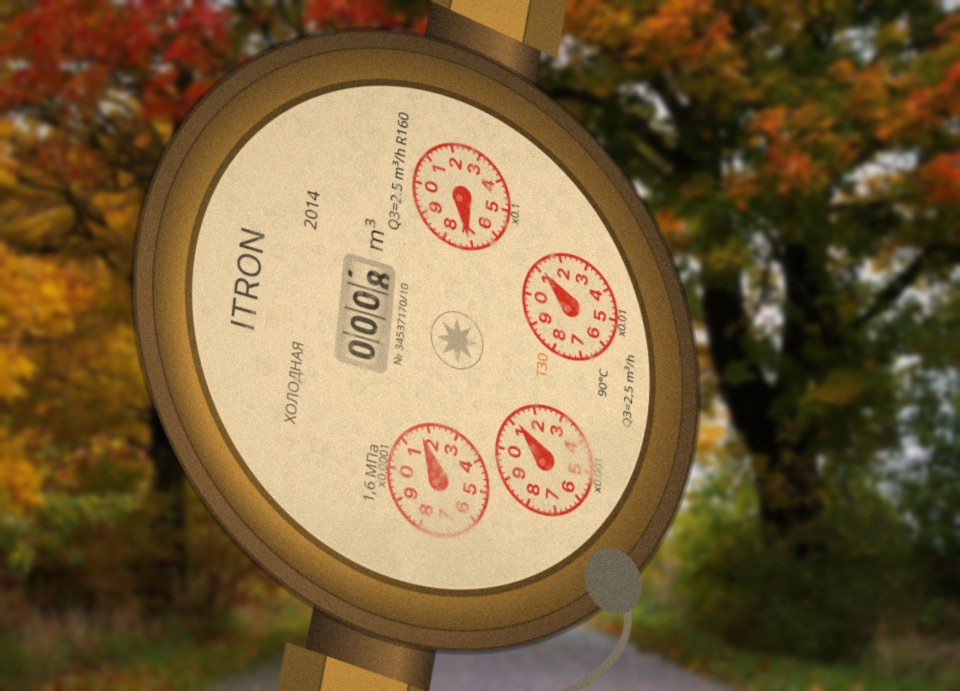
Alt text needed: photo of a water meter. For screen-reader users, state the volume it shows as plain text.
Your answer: 7.7111 m³
